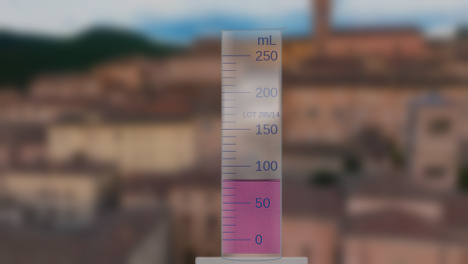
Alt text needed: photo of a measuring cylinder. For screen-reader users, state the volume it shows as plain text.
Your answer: 80 mL
